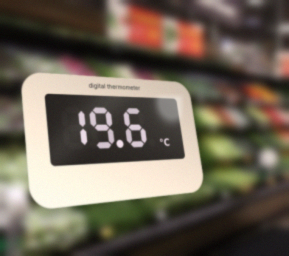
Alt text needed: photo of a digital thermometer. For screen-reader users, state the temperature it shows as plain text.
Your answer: 19.6 °C
